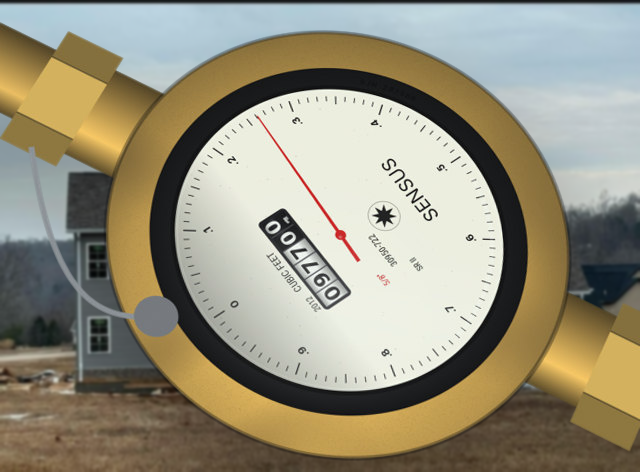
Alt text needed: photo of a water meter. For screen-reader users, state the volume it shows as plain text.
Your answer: 97700.26 ft³
